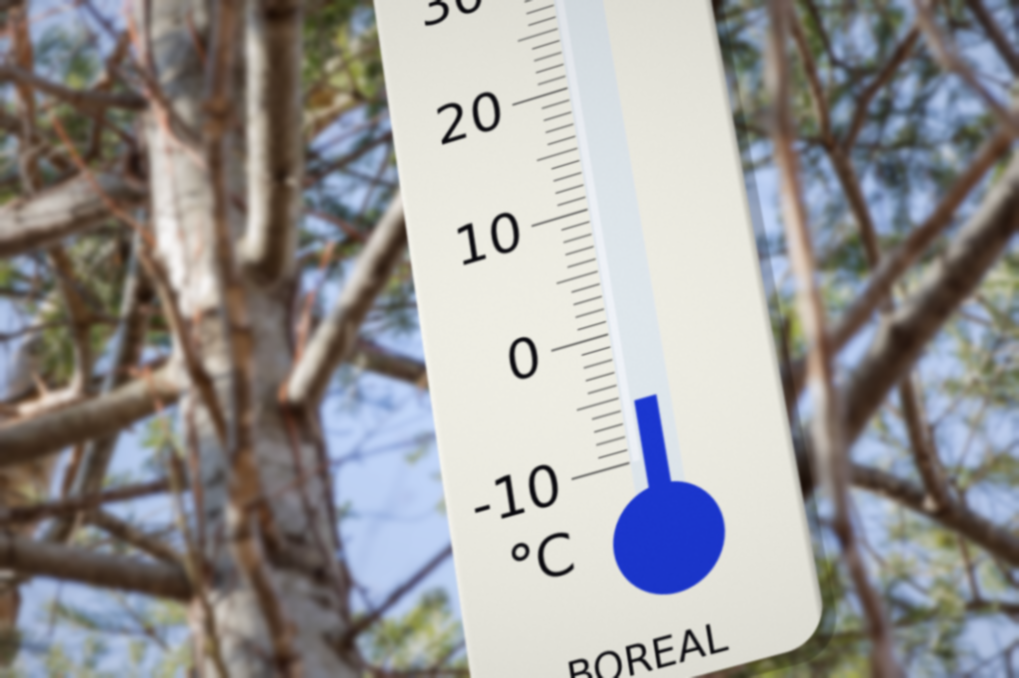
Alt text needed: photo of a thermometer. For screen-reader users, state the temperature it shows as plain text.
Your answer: -5.5 °C
